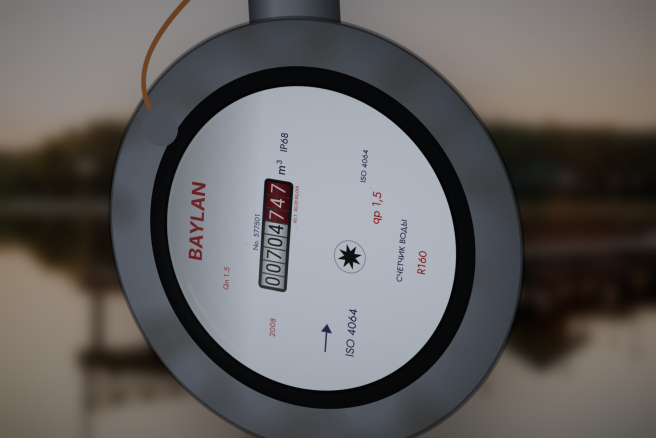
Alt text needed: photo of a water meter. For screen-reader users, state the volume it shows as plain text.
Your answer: 704.747 m³
